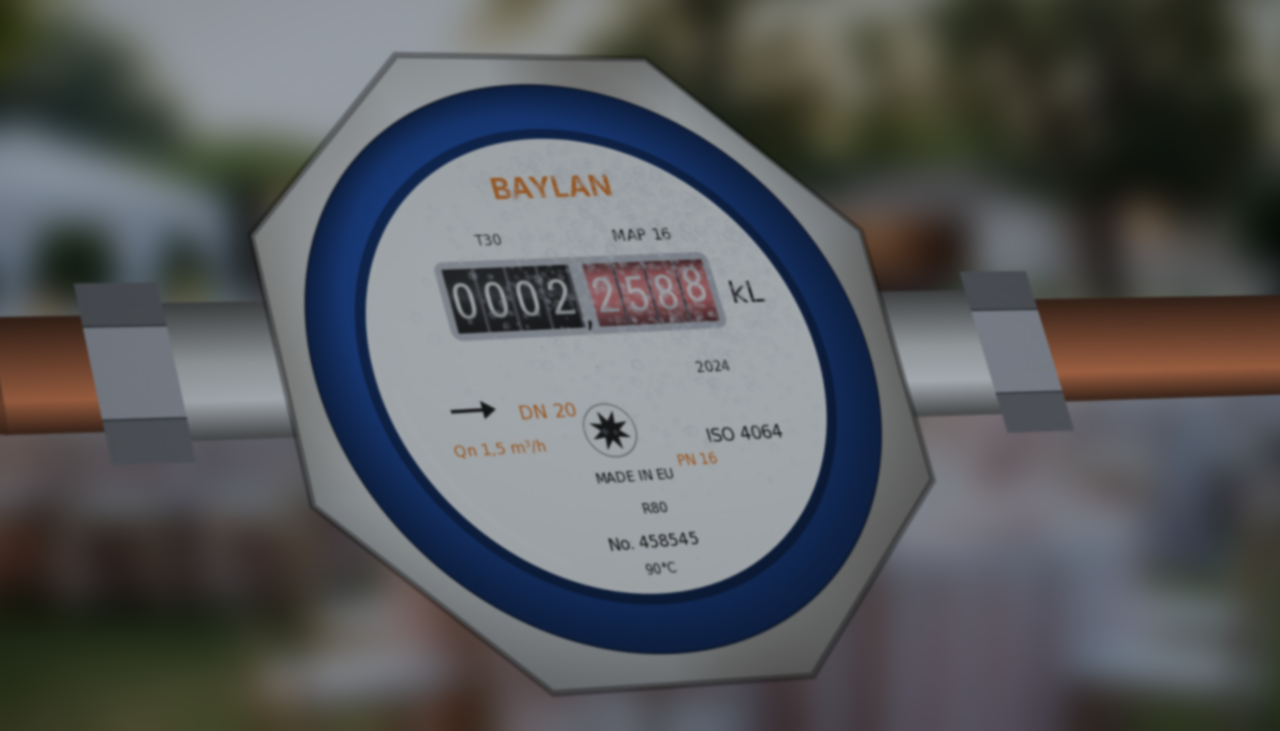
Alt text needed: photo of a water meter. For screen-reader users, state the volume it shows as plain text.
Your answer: 2.2588 kL
